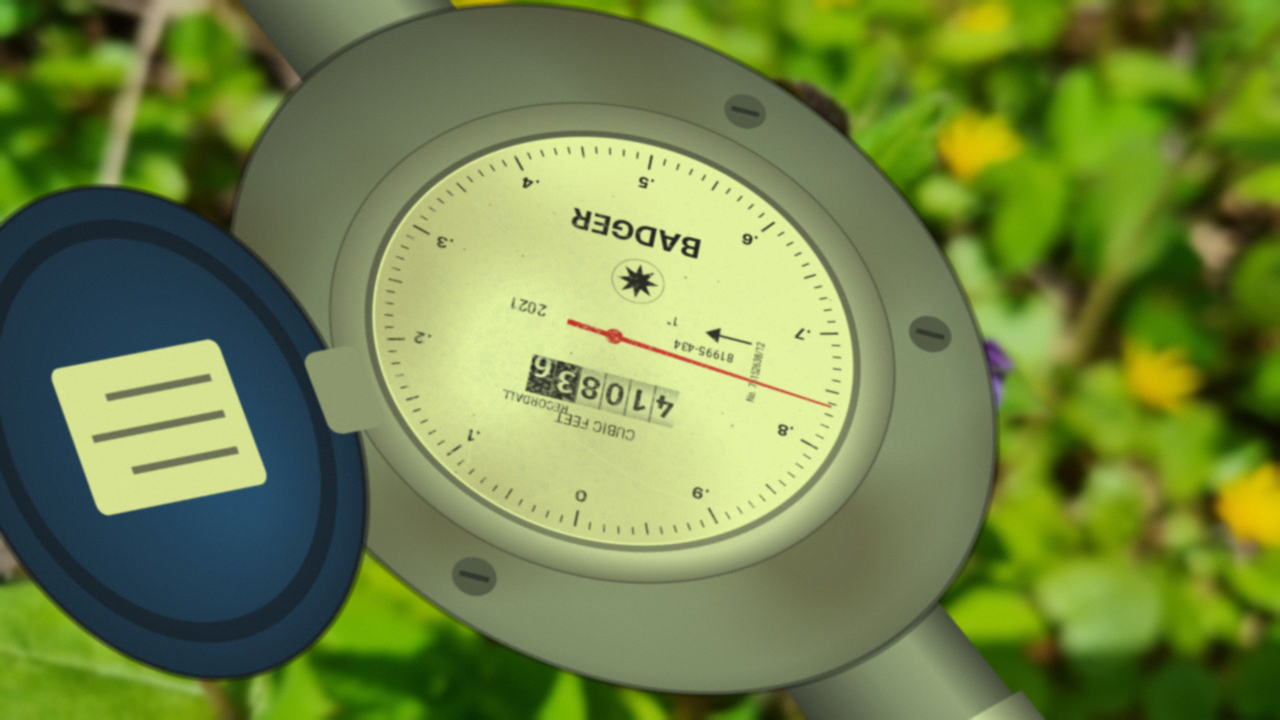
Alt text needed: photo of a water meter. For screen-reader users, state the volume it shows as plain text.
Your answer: 410835.76 ft³
